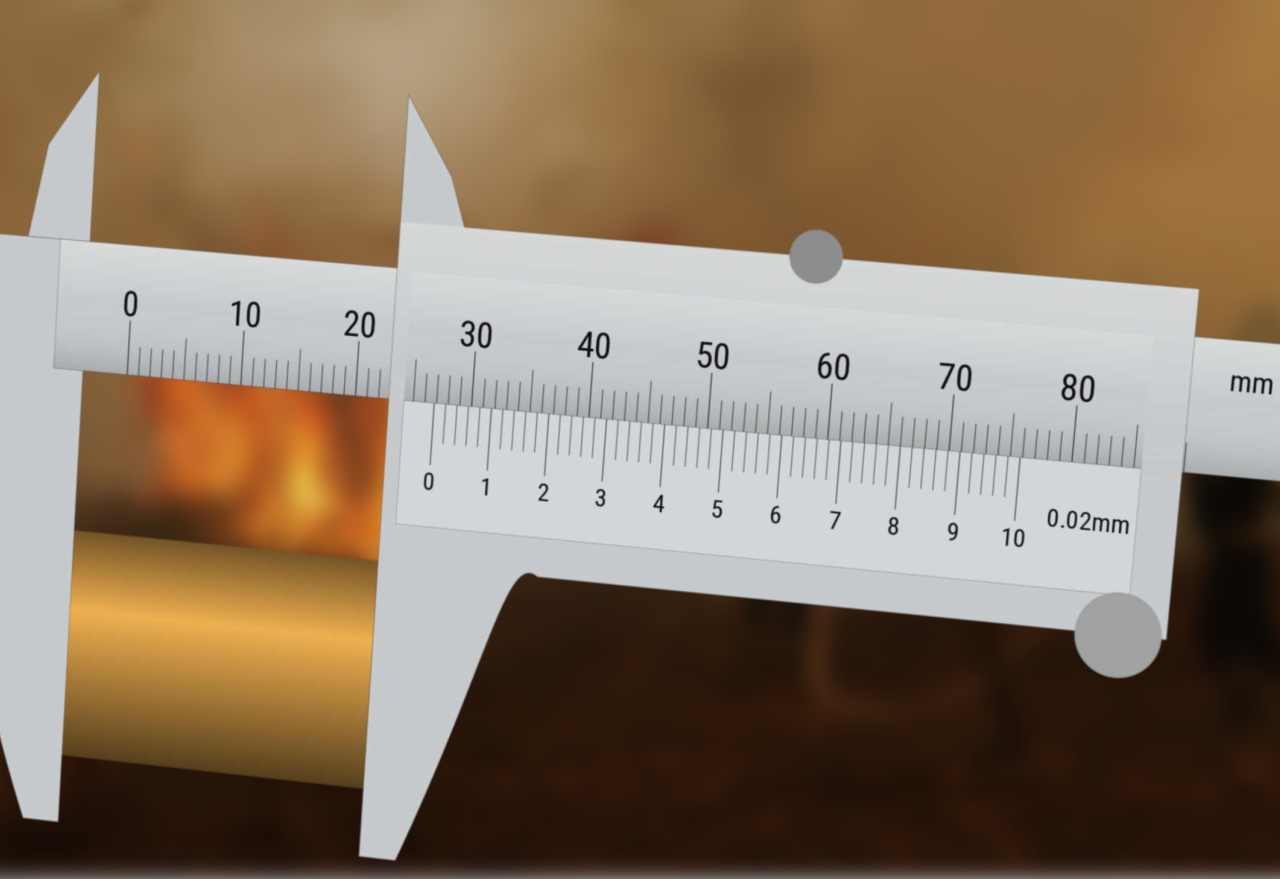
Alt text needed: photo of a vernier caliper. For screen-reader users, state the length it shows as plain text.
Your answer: 26.8 mm
